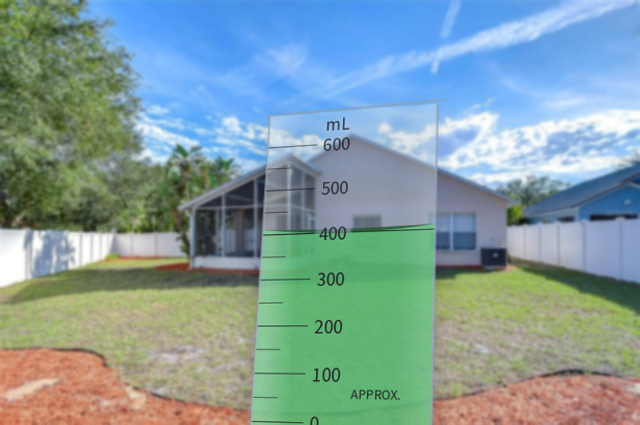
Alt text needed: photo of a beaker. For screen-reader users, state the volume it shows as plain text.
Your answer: 400 mL
